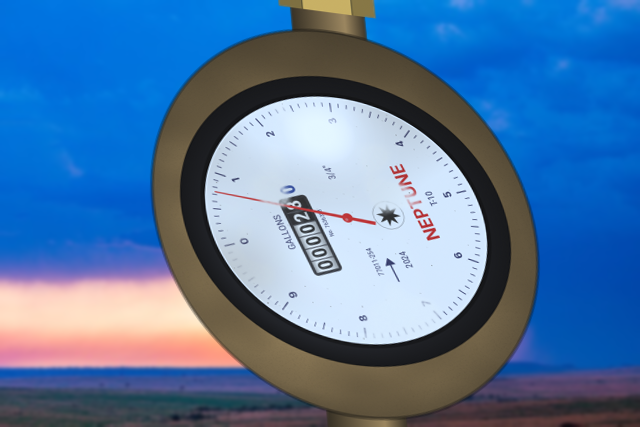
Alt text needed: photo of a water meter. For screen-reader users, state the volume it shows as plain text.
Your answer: 280.7 gal
